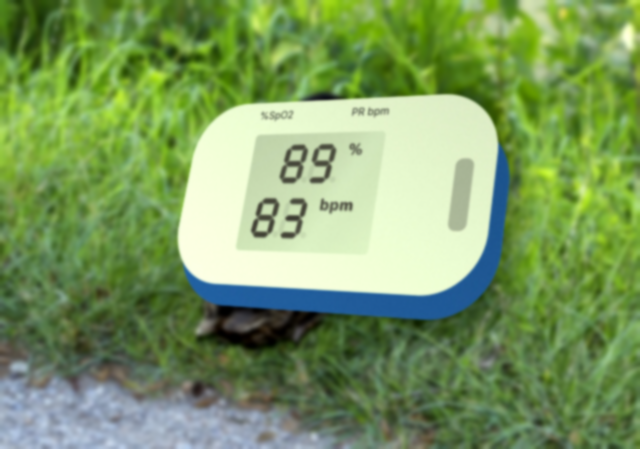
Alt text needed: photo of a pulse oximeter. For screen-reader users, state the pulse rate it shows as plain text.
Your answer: 83 bpm
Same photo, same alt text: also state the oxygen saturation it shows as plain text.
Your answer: 89 %
